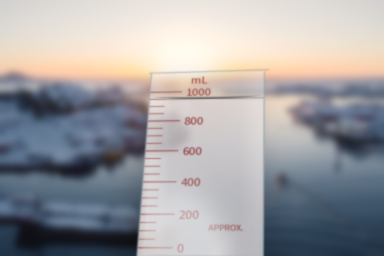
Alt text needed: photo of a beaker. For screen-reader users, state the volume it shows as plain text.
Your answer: 950 mL
